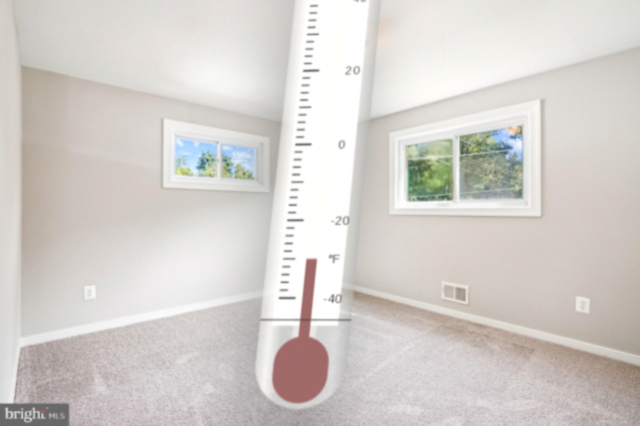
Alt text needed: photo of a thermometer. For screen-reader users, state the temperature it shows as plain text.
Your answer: -30 °F
